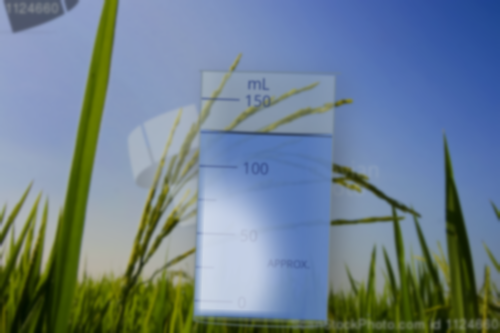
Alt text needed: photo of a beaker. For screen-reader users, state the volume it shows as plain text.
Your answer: 125 mL
